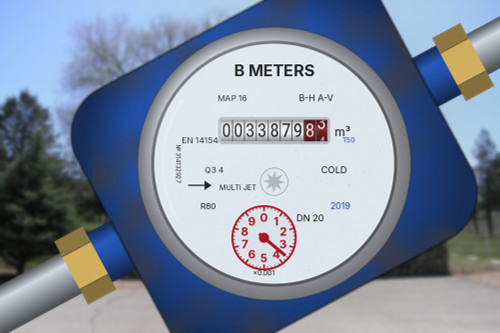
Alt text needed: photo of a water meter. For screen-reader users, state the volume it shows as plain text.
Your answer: 33879.833 m³
